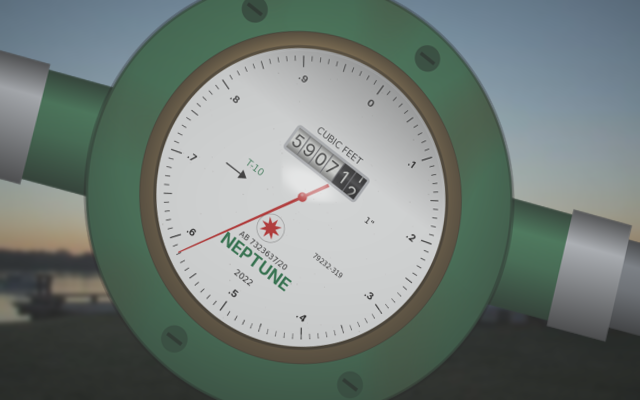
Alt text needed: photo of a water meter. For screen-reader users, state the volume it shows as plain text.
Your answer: 590711.58 ft³
